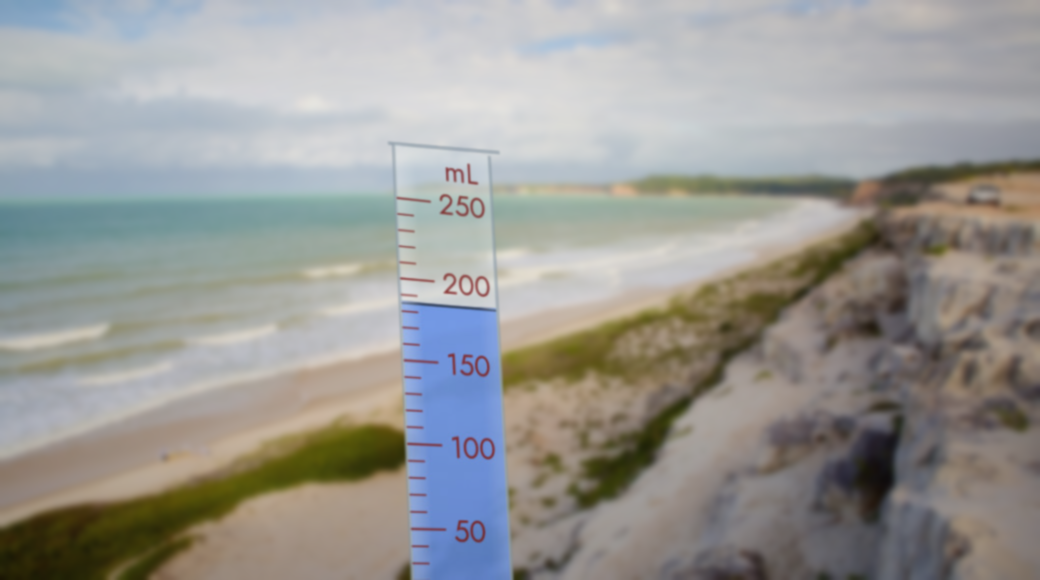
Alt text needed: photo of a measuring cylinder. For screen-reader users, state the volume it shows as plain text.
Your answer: 185 mL
